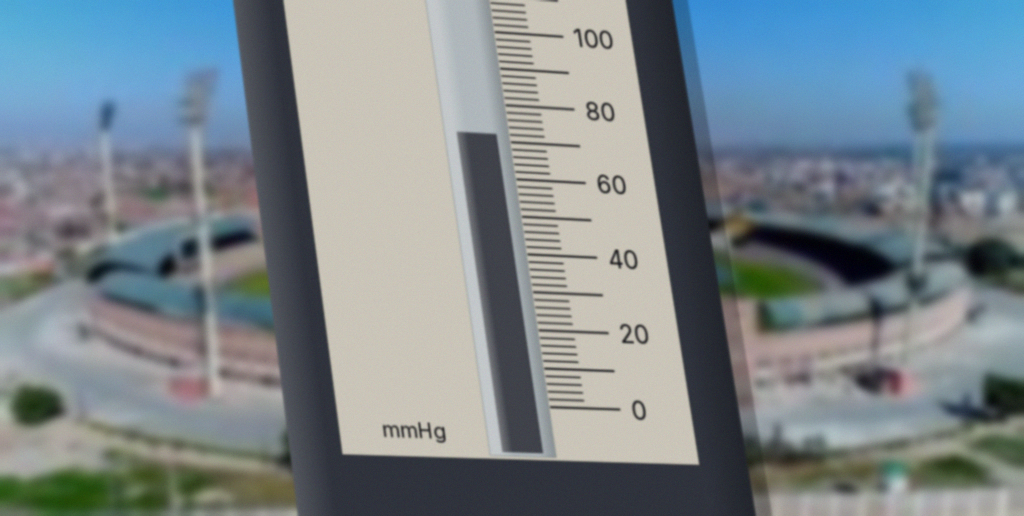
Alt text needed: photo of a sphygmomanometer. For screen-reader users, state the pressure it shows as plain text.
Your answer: 72 mmHg
